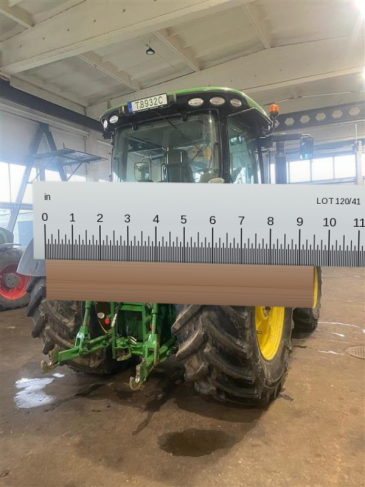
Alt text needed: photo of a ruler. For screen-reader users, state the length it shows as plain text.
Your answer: 9.5 in
